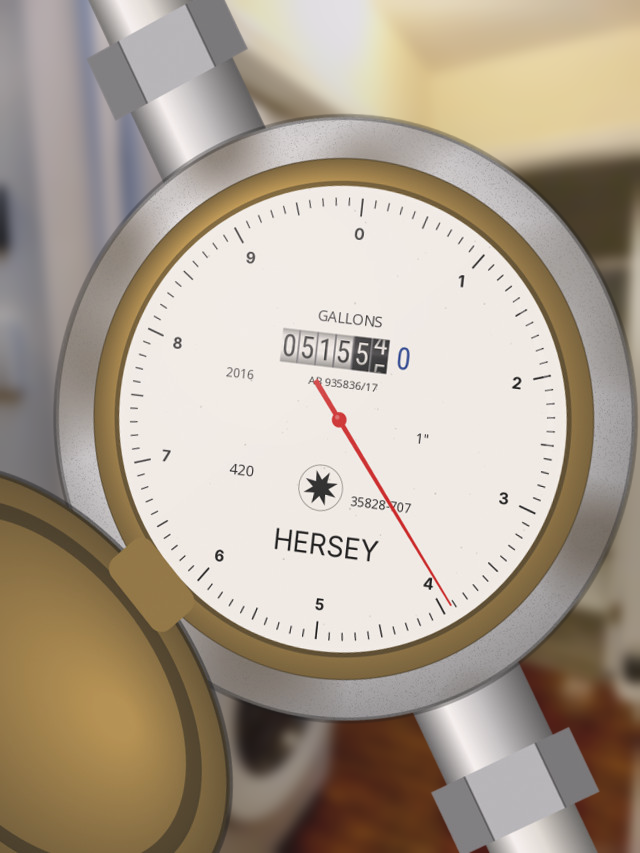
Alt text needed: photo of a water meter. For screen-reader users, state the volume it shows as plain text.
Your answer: 515543.9 gal
